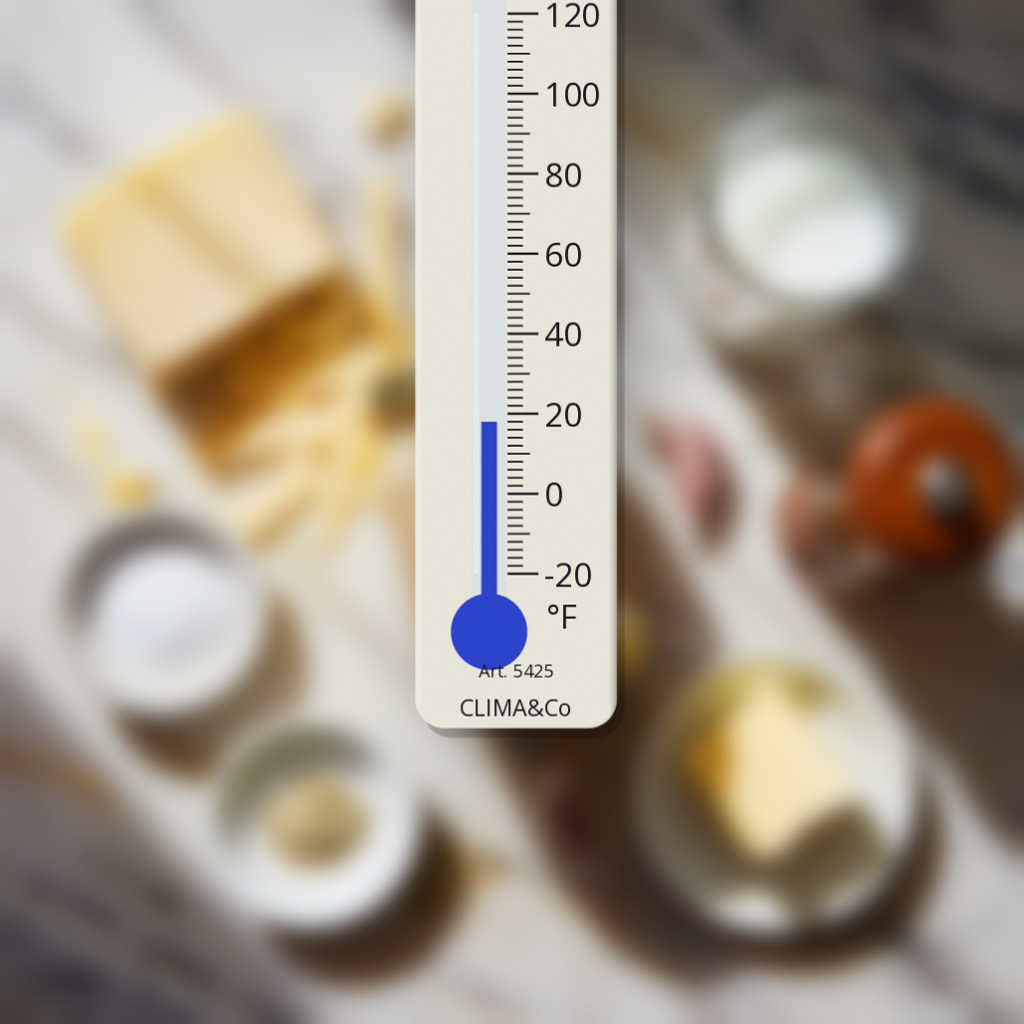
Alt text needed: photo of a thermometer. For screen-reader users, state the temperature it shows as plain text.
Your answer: 18 °F
